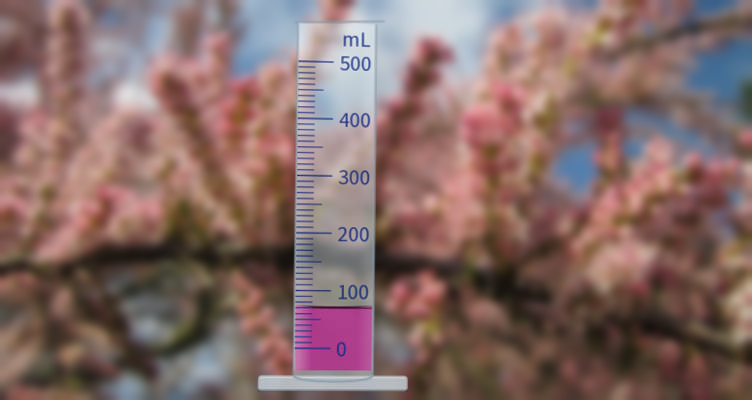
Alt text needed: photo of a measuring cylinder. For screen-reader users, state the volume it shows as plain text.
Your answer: 70 mL
